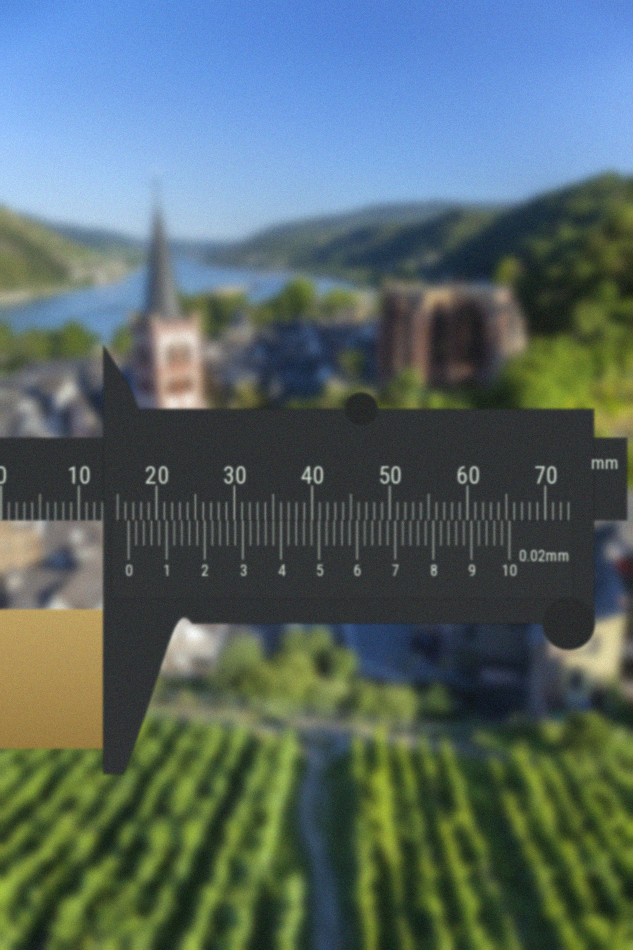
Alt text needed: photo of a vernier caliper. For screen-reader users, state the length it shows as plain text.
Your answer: 16.4 mm
